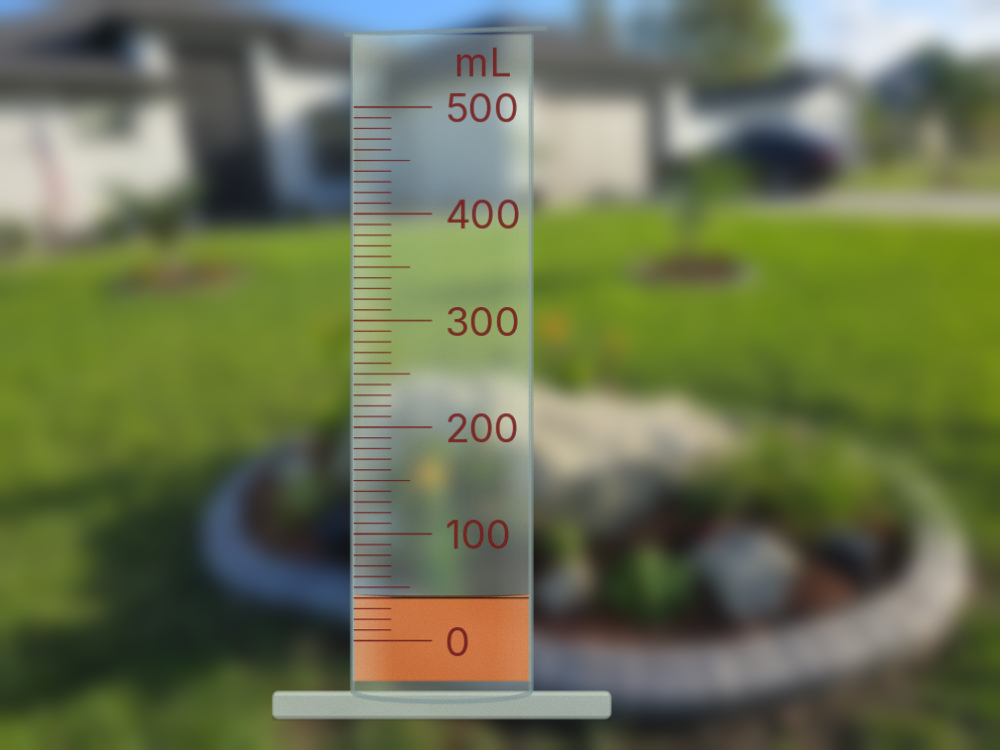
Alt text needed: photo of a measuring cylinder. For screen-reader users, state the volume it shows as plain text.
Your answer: 40 mL
